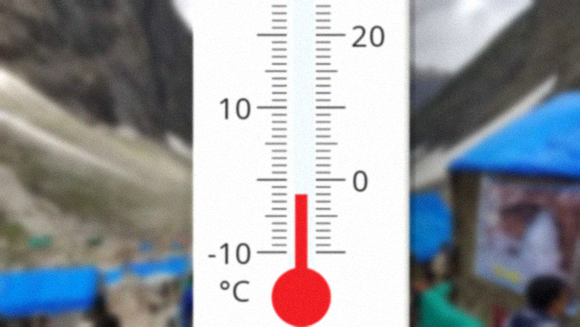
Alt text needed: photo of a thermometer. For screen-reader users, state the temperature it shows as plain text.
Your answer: -2 °C
